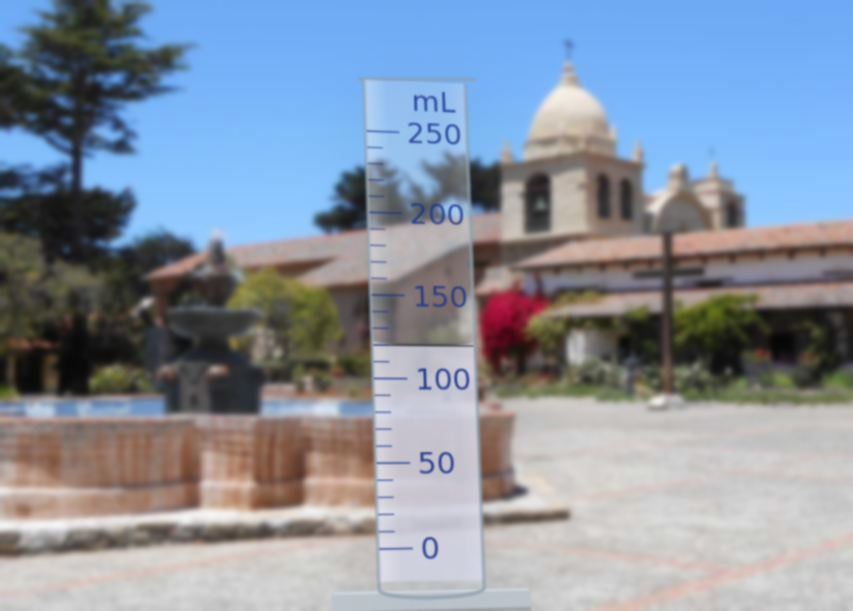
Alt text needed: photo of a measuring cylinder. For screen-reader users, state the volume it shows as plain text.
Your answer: 120 mL
